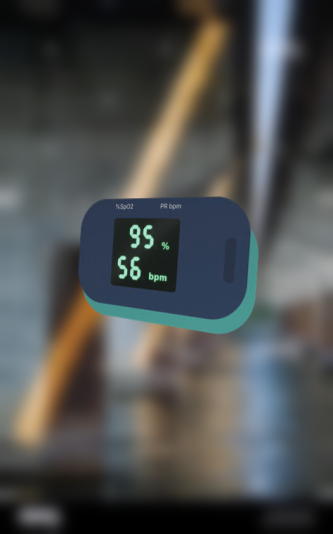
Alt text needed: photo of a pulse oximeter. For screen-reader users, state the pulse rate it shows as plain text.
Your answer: 56 bpm
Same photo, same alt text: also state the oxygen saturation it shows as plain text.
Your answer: 95 %
